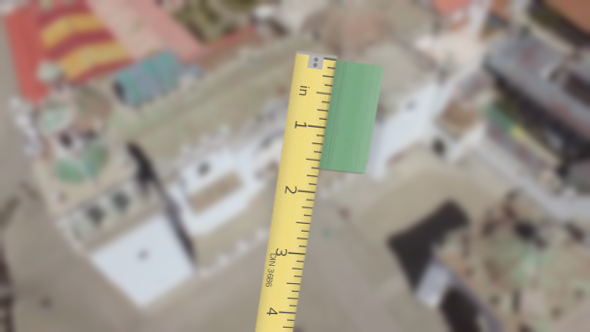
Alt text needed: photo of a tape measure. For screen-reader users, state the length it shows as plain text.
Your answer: 1.625 in
